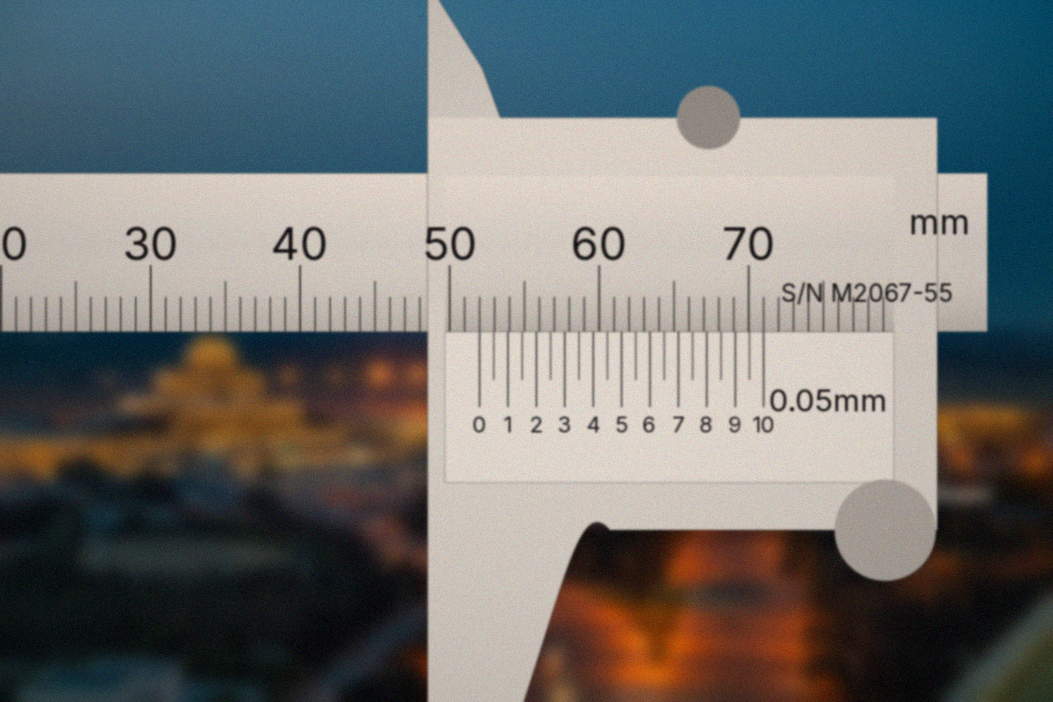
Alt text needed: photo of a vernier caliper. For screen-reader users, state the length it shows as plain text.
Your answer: 52.0 mm
